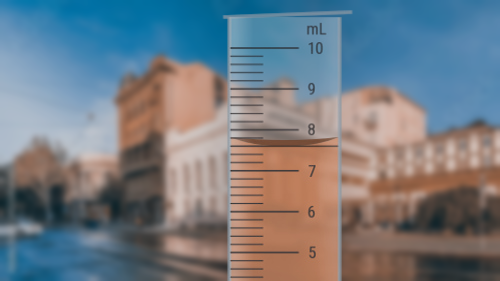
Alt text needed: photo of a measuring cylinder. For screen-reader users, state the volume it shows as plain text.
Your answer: 7.6 mL
